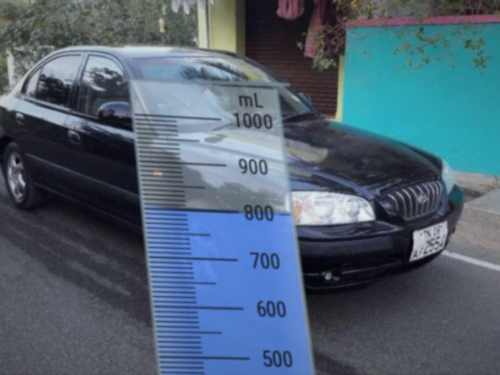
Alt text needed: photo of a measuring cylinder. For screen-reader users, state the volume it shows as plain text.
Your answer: 800 mL
